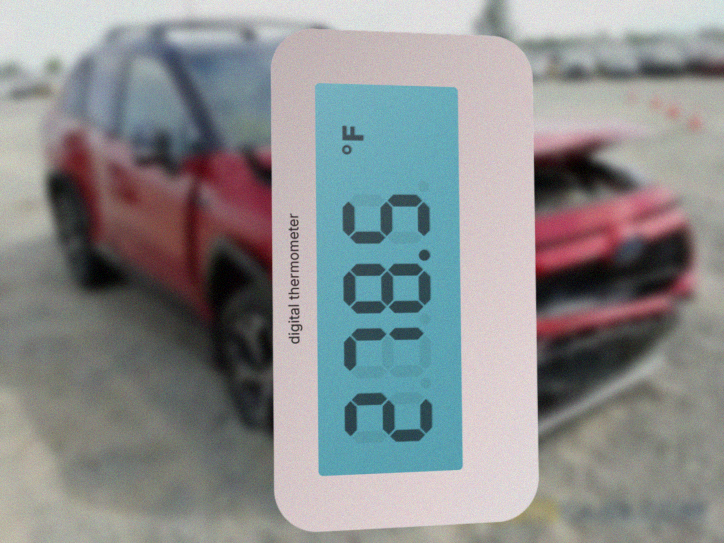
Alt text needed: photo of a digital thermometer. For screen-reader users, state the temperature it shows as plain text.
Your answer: 278.5 °F
